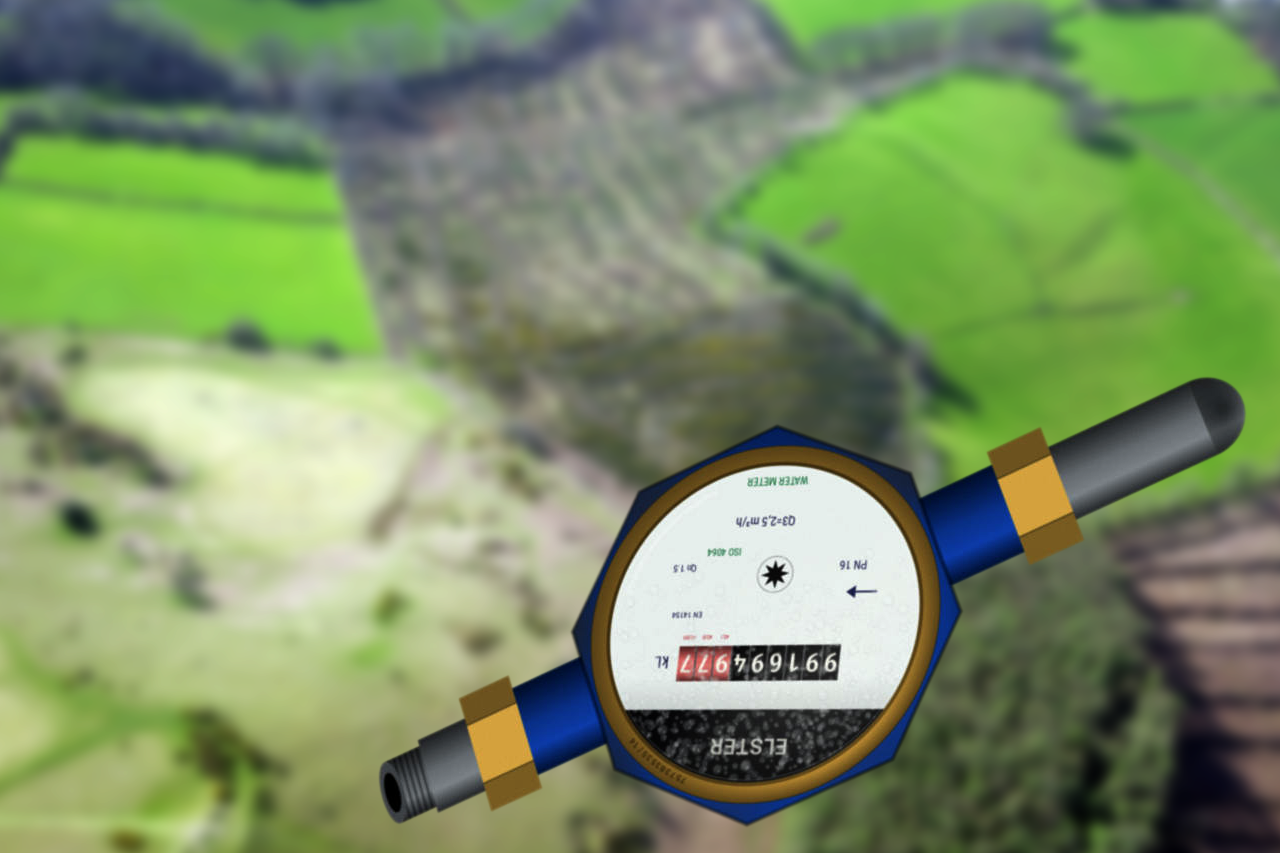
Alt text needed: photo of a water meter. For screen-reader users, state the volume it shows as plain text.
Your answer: 991694.977 kL
